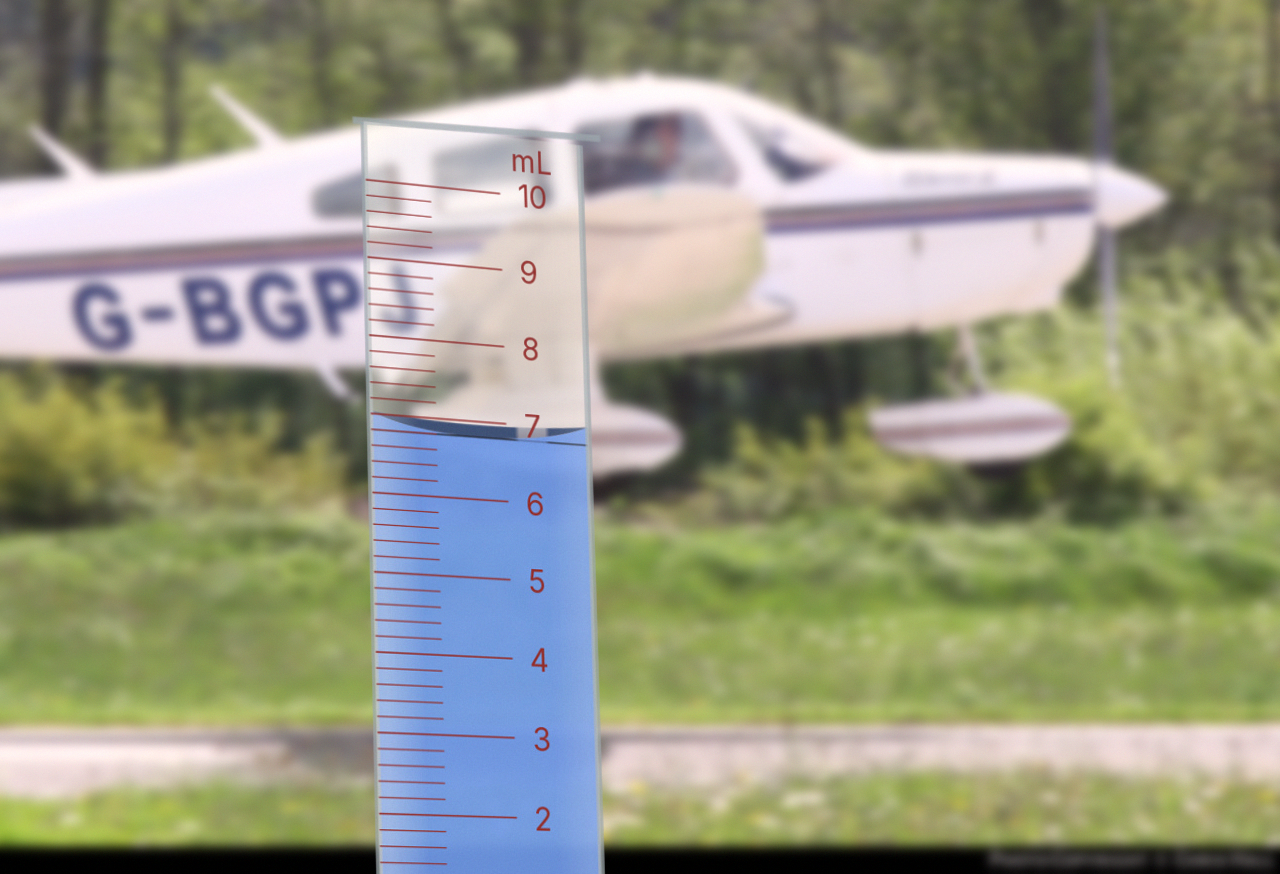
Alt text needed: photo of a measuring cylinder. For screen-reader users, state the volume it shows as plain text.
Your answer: 6.8 mL
